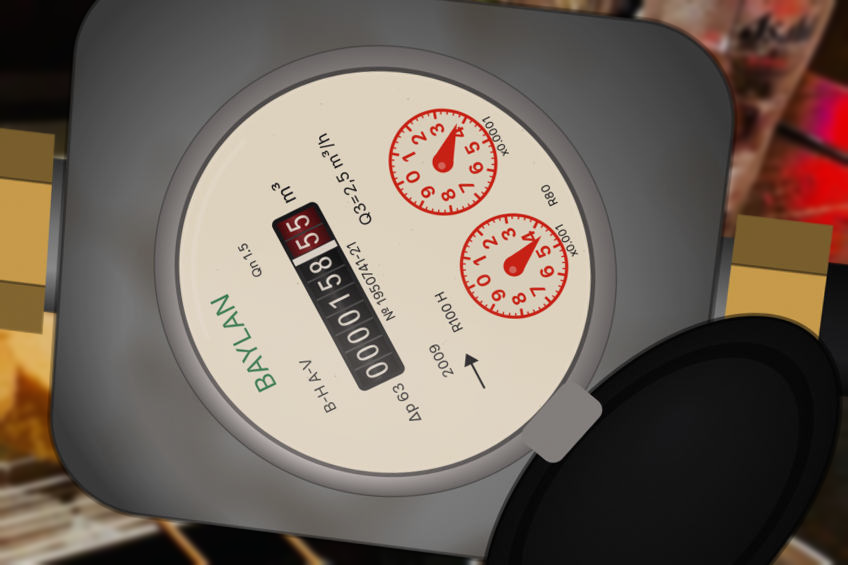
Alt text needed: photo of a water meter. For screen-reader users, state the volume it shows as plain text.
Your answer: 158.5543 m³
